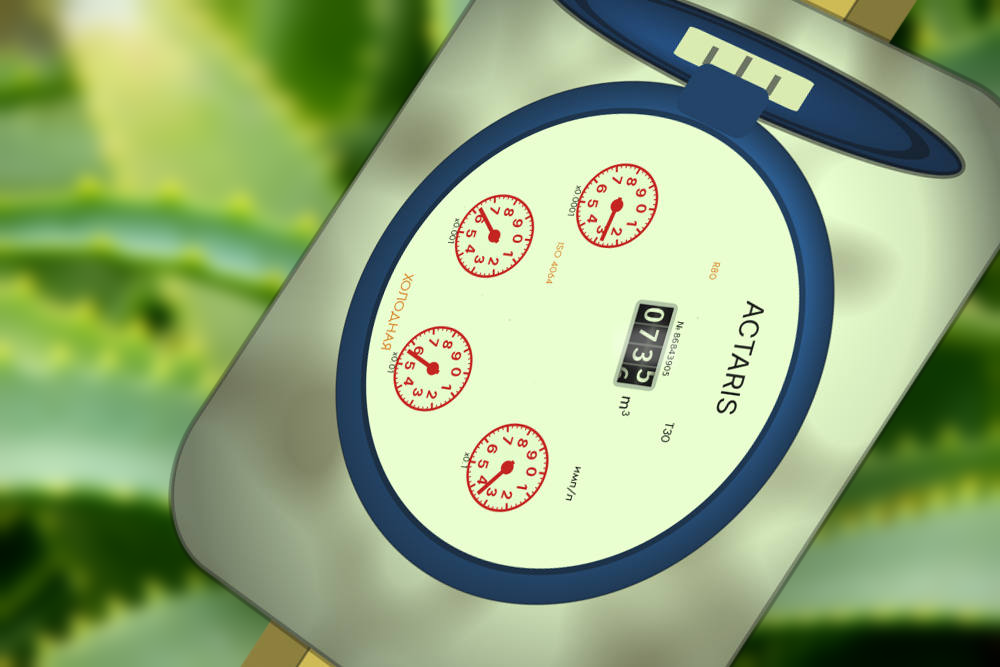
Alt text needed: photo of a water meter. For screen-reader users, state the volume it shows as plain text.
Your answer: 735.3562 m³
